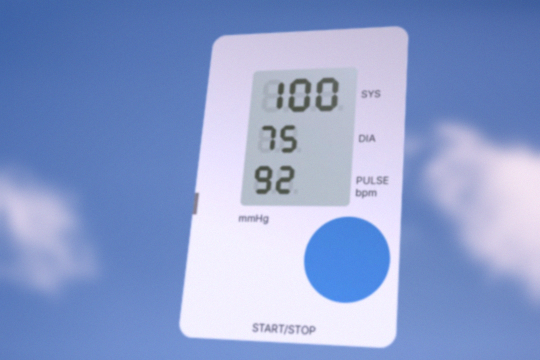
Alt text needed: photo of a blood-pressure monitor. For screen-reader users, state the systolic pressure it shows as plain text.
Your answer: 100 mmHg
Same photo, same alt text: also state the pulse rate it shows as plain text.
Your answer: 92 bpm
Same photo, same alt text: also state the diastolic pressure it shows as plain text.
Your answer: 75 mmHg
